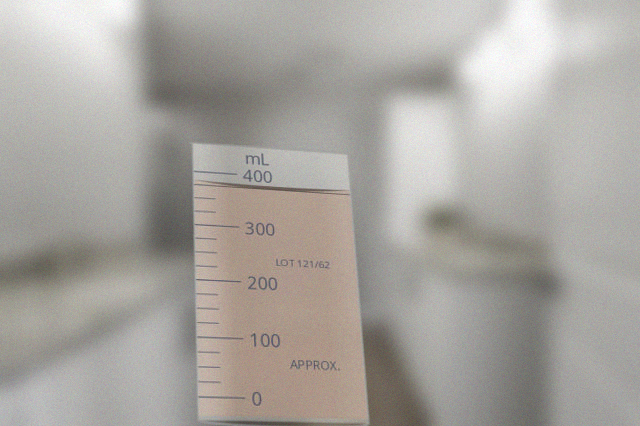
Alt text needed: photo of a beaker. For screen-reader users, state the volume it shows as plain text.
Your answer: 375 mL
